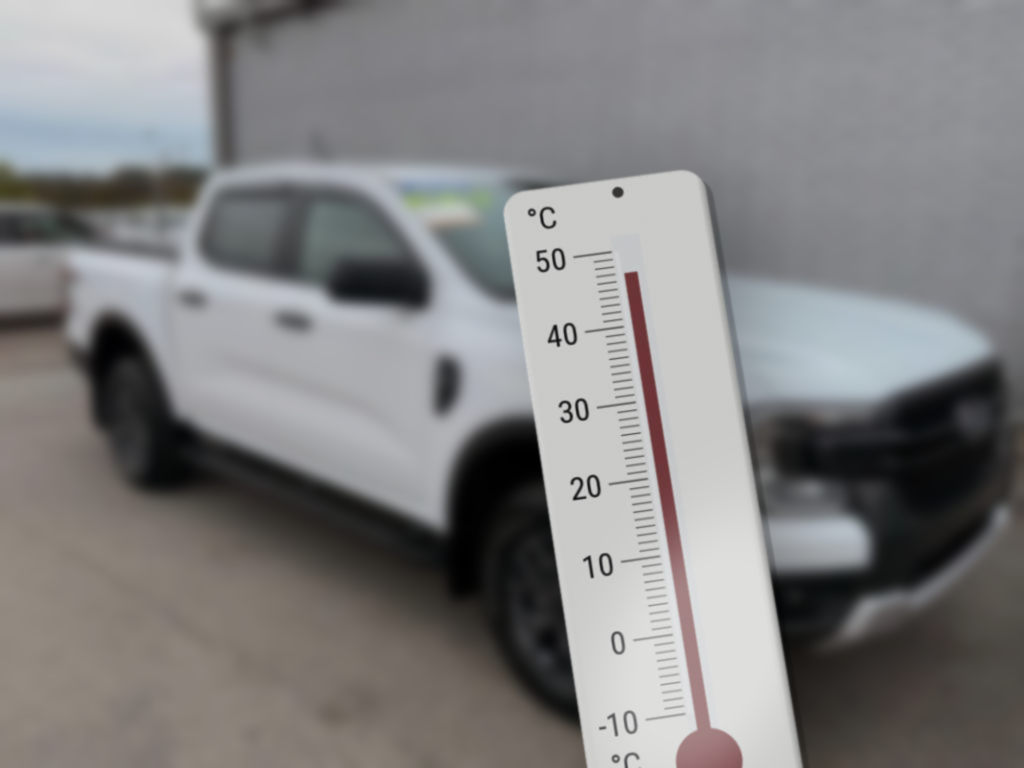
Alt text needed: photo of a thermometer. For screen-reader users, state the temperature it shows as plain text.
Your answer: 47 °C
